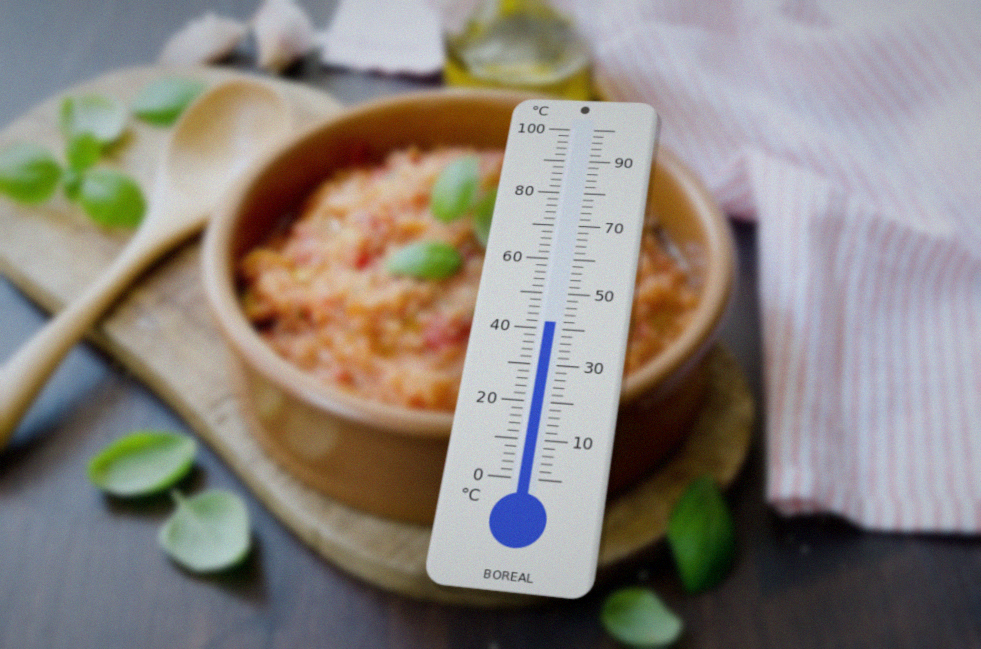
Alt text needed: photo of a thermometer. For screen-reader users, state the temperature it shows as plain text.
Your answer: 42 °C
